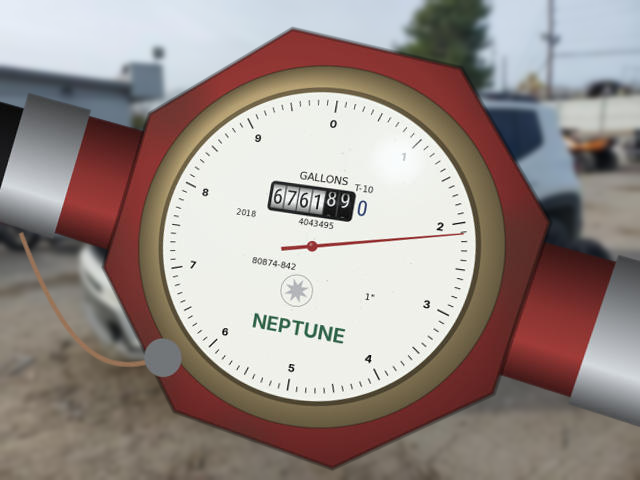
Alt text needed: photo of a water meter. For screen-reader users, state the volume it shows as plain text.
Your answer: 6761892.1 gal
